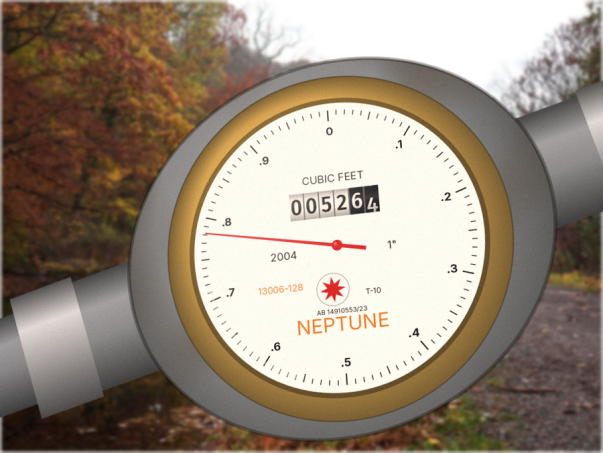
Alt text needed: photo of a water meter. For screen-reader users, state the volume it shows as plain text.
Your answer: 5263.78 ft³
